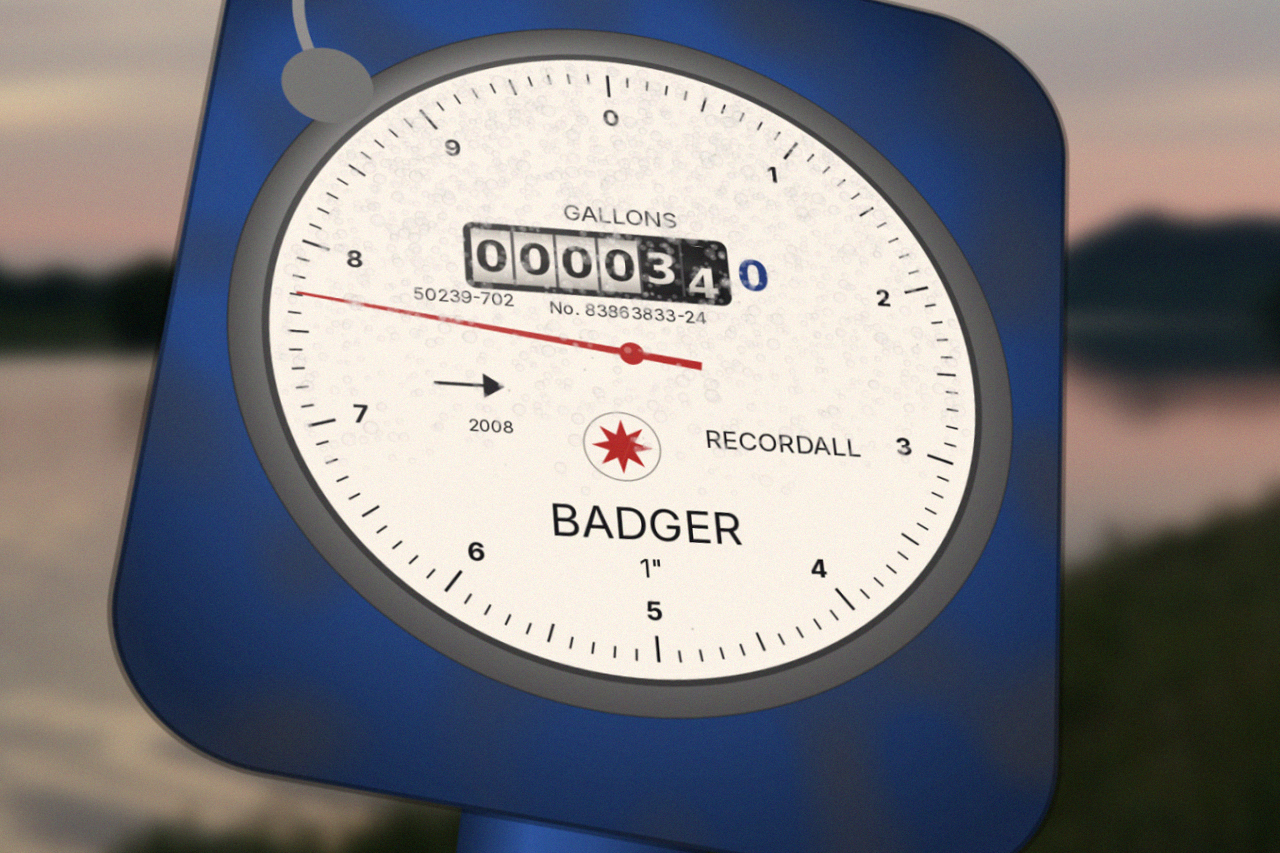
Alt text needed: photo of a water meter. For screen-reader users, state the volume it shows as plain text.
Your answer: 337.7 gal
